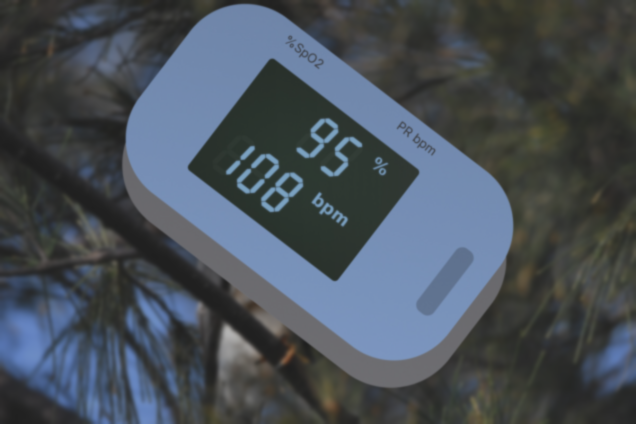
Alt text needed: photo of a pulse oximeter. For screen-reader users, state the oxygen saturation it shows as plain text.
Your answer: 95 %
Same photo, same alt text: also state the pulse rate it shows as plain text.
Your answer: 108 bpm
